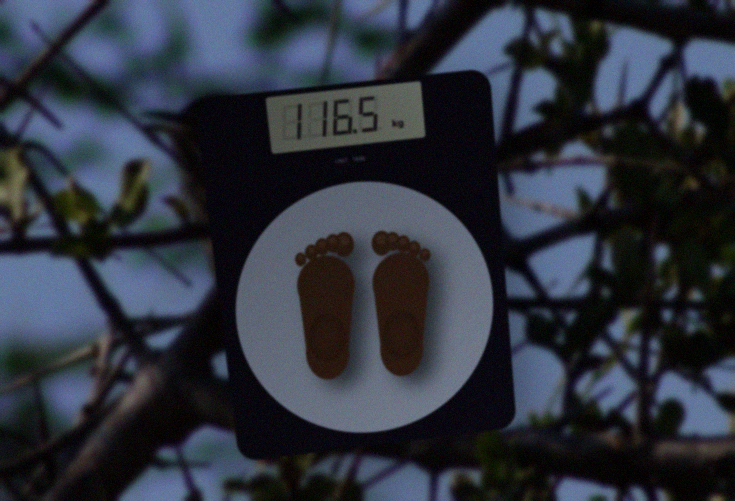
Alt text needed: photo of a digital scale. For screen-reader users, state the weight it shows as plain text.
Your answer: 116.5 kg
